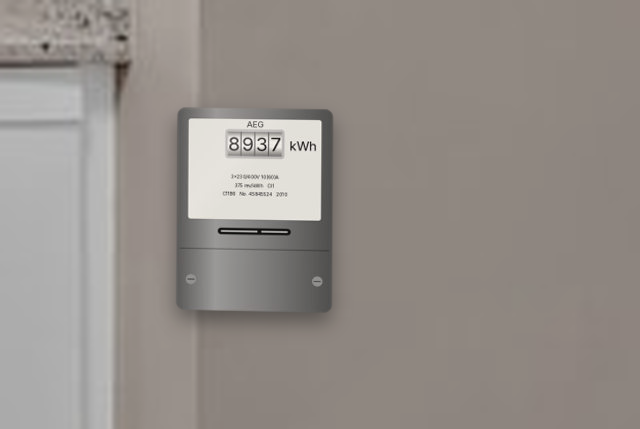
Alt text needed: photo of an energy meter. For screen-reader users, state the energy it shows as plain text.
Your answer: 8937 kWh
